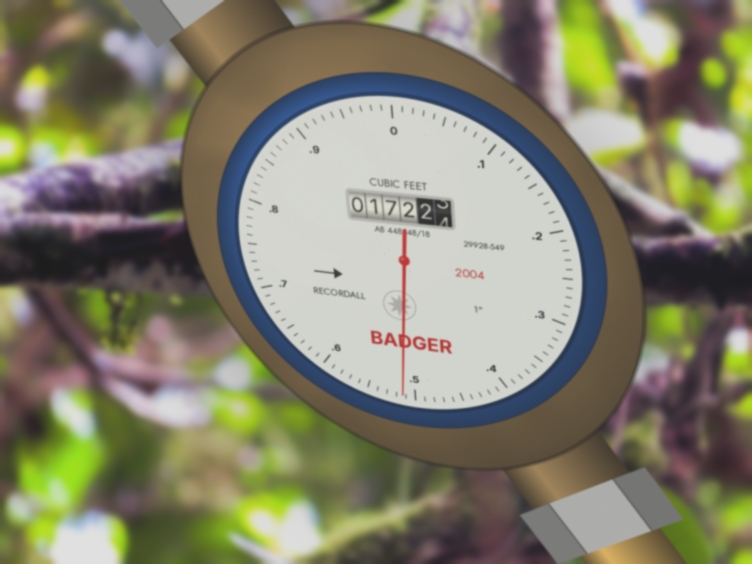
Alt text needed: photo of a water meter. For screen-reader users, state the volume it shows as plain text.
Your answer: 17223.51 ft³
